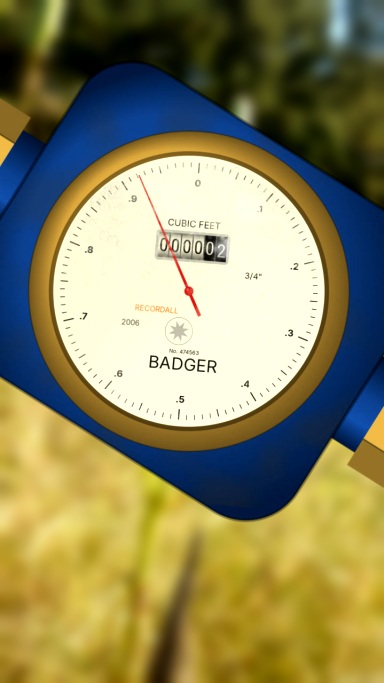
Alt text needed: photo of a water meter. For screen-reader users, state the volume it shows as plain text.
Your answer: 1.92 ft³
